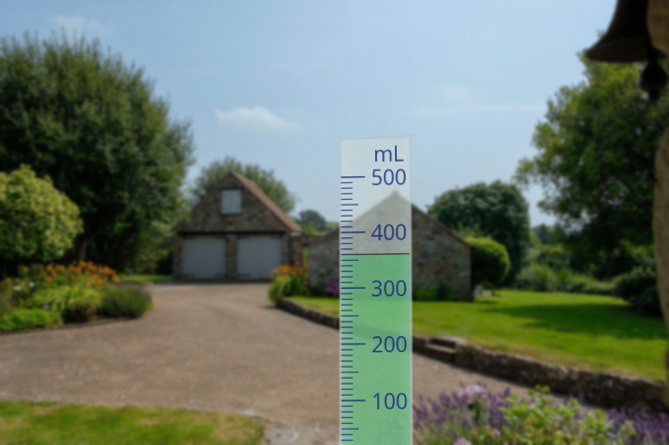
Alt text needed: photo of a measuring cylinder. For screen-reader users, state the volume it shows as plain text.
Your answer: 360 mL
